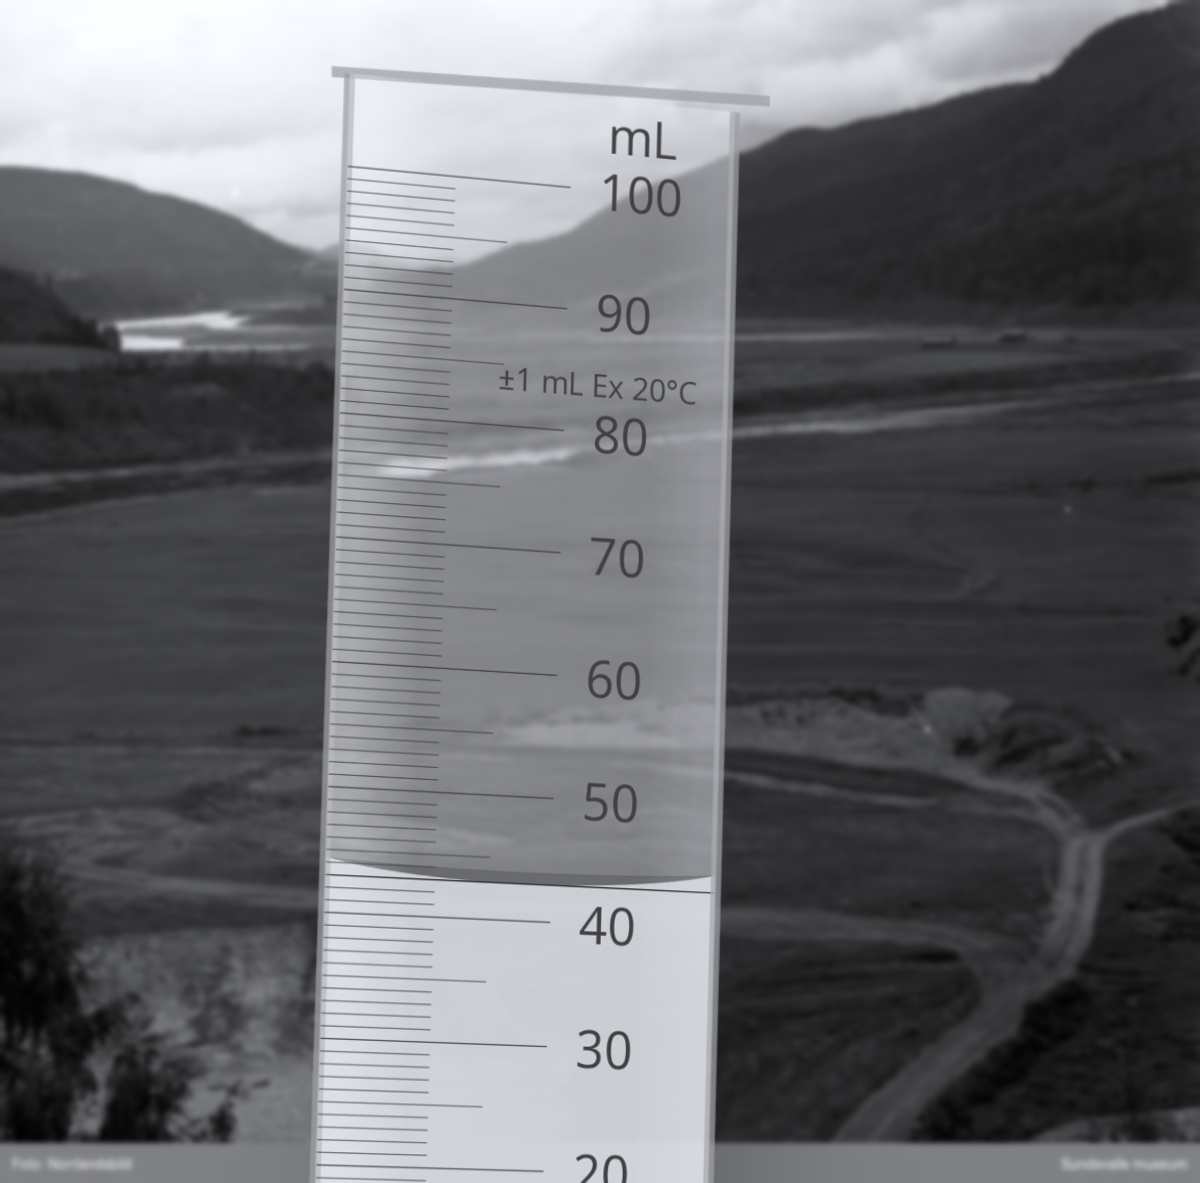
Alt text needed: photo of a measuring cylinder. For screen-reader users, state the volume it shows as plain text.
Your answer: 43 mL
